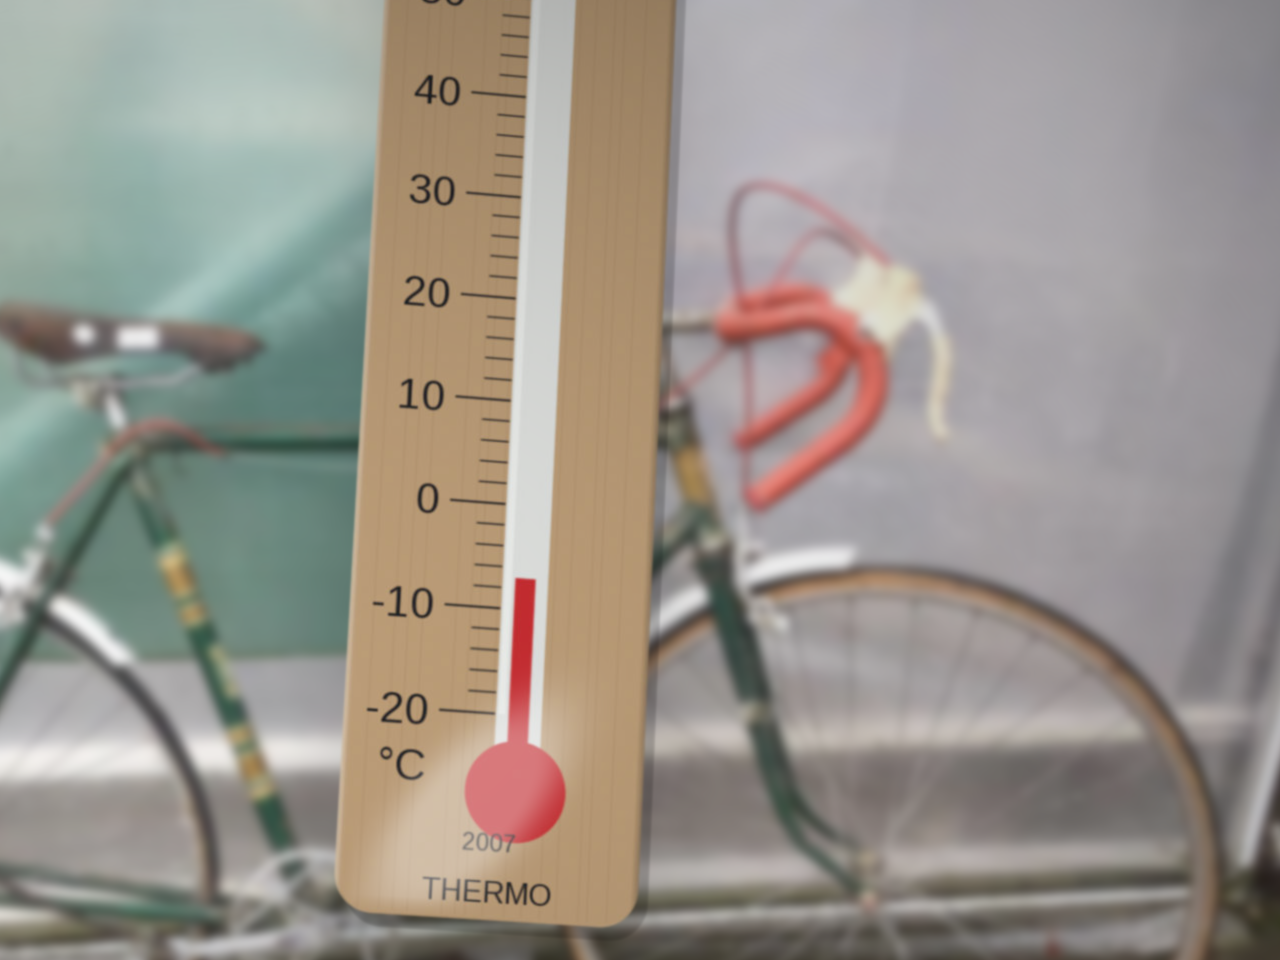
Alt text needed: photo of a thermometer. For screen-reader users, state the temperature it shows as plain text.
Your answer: -7 °C
